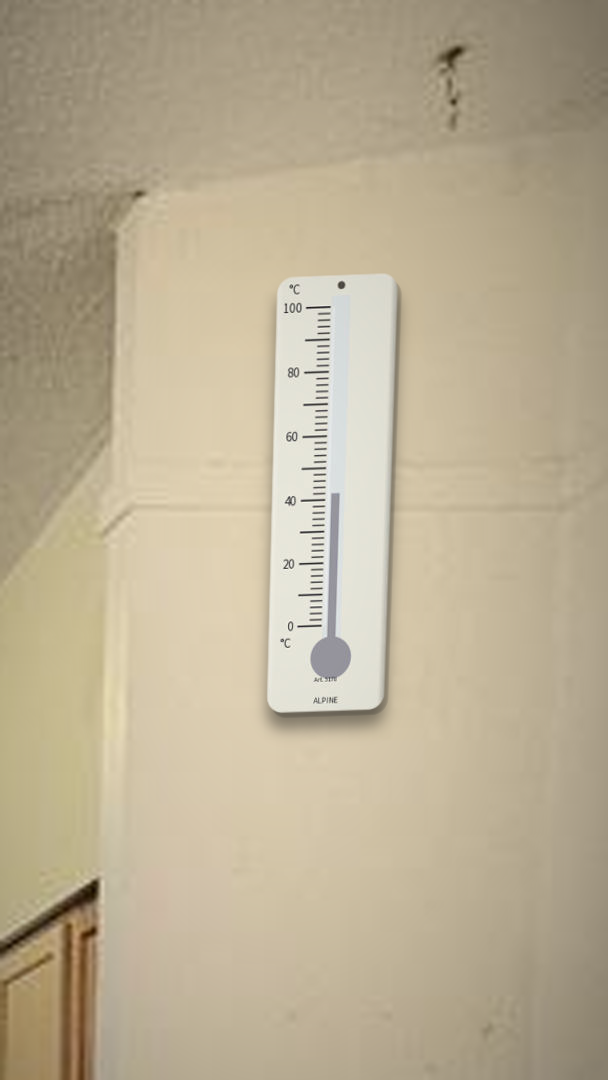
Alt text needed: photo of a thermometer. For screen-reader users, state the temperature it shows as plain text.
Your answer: 42 °C
